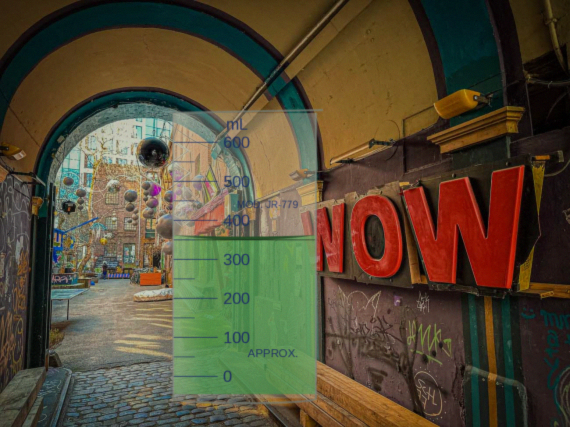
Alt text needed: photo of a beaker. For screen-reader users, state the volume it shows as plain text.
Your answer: 350 mL
